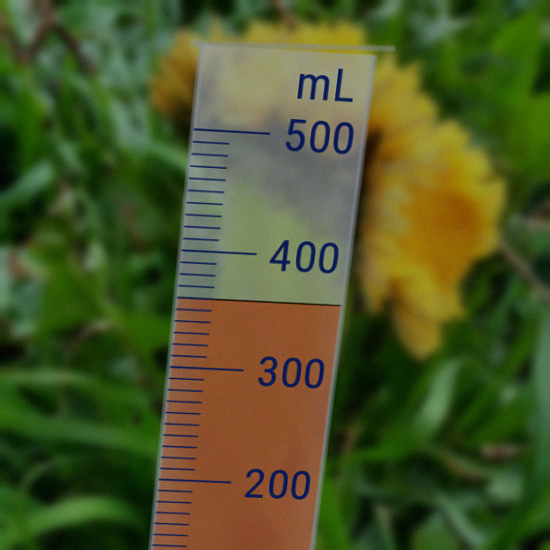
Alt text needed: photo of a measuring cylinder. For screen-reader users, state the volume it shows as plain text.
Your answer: 360 mL
